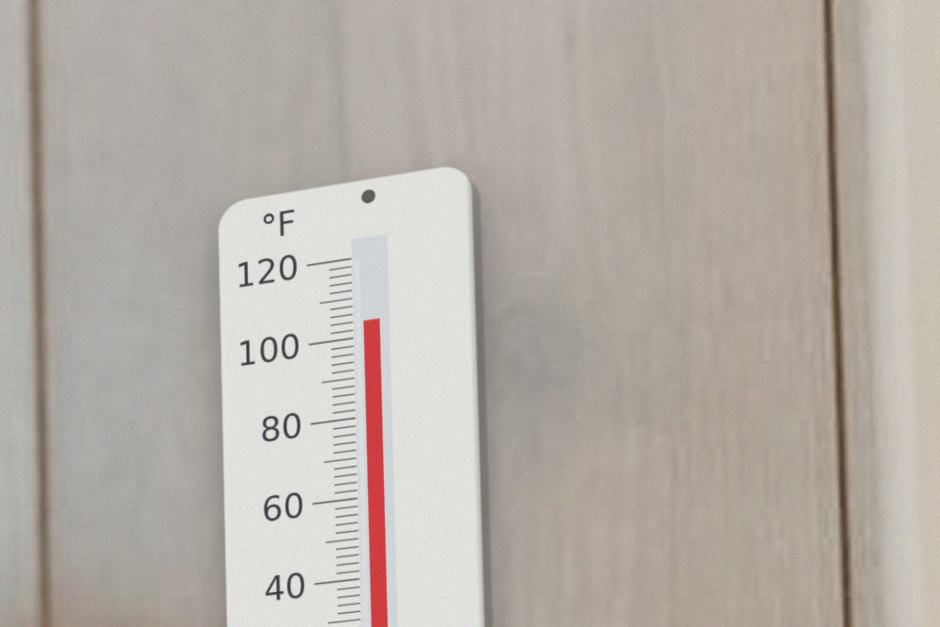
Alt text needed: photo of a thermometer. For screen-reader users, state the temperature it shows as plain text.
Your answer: 104 °F
